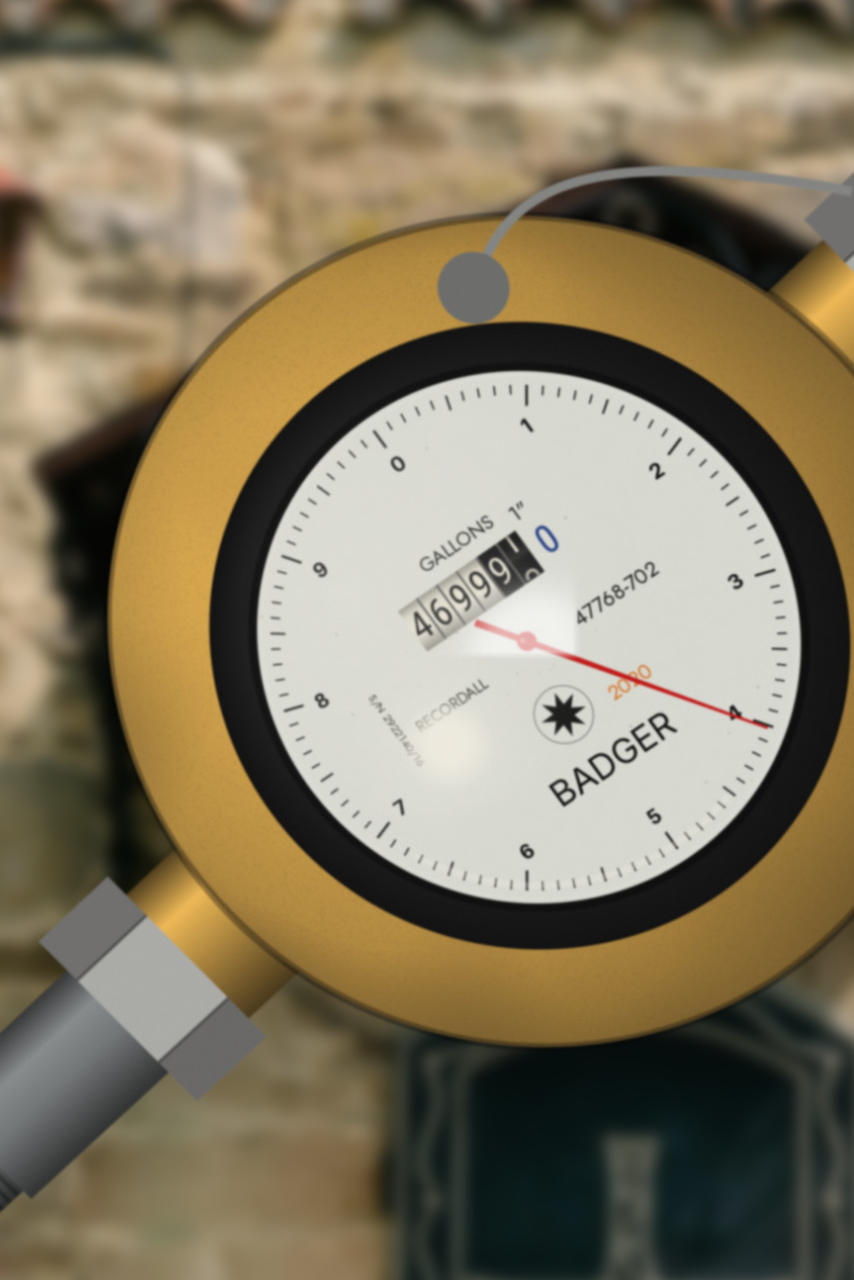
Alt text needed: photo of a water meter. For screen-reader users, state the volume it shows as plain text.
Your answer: 4699914.0 gal
